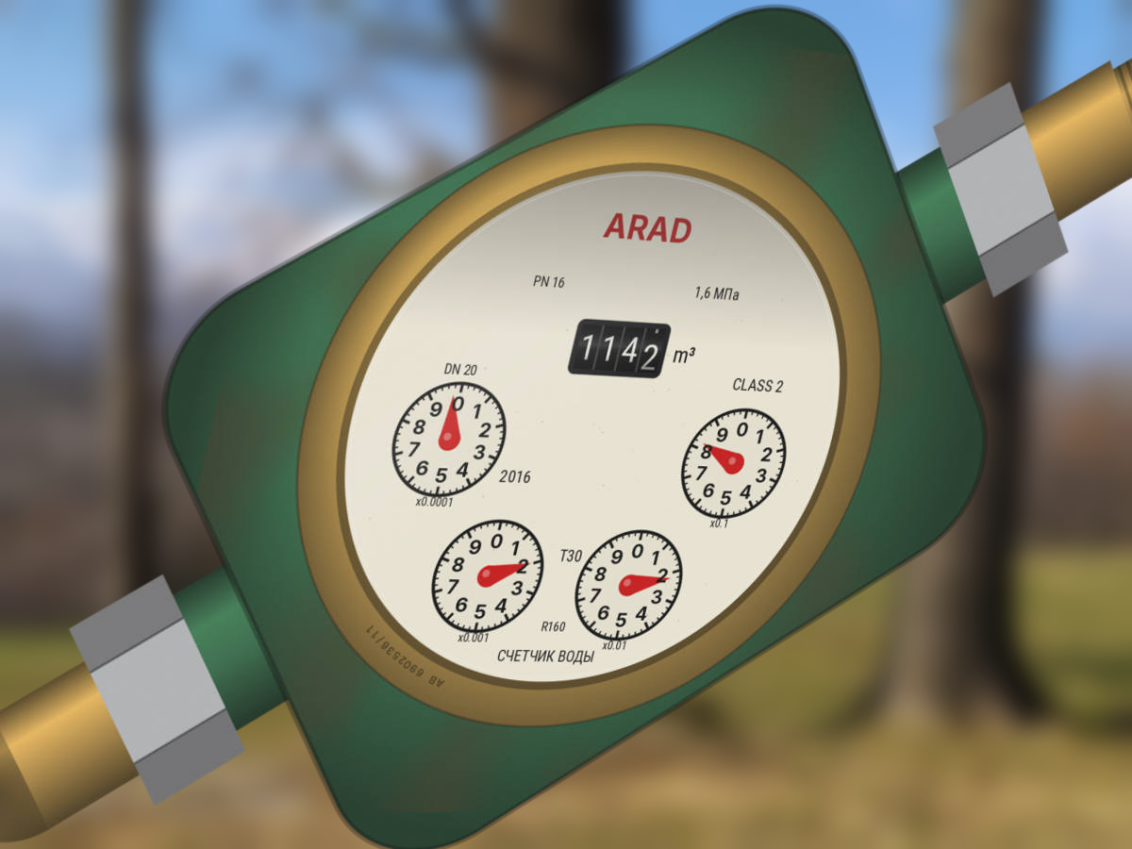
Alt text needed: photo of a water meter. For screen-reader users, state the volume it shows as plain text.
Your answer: 1141.8219 m³
